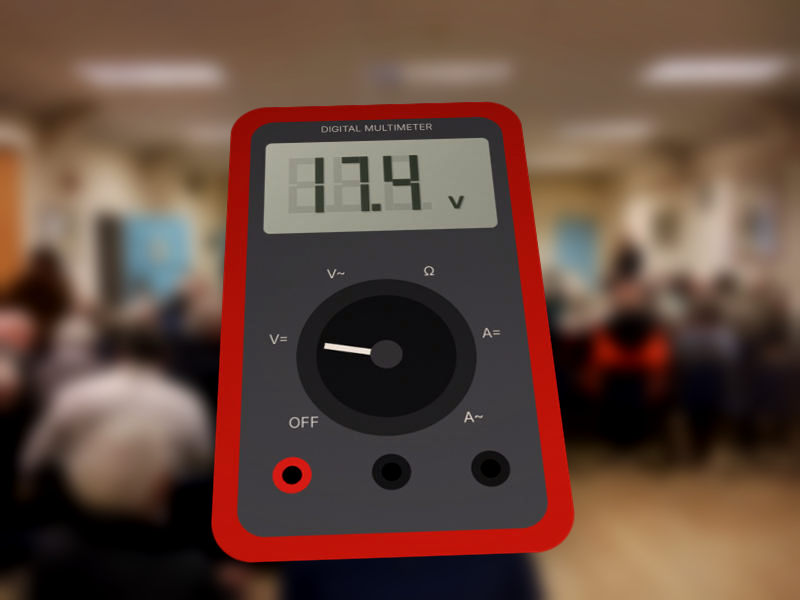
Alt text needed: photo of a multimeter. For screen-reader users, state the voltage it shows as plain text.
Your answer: 17.4 V
